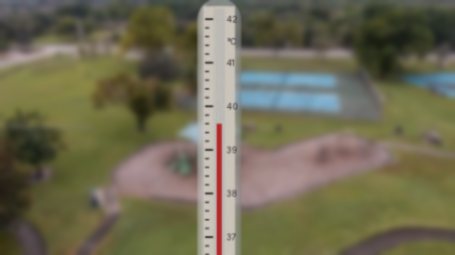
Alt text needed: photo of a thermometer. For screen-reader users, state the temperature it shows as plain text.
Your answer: 39.6 °C
